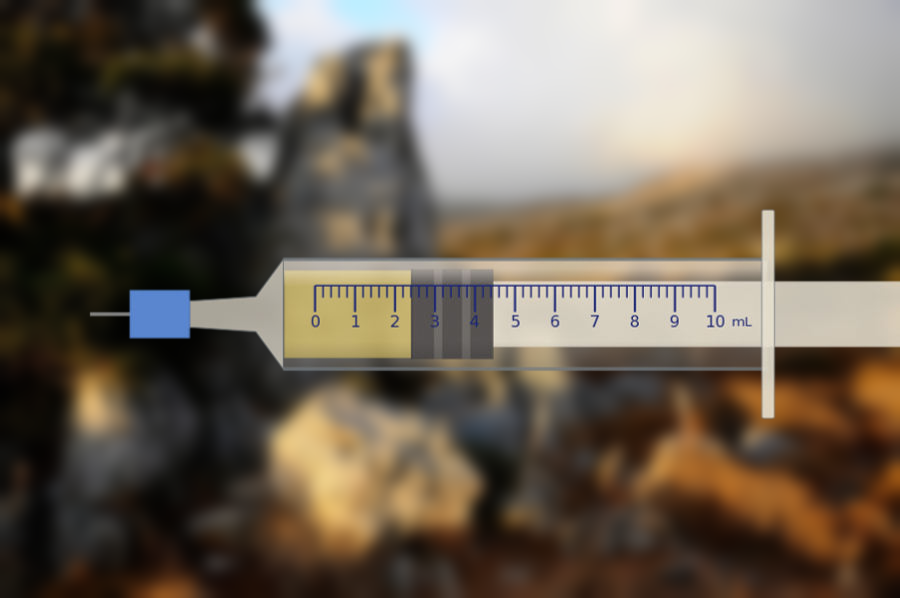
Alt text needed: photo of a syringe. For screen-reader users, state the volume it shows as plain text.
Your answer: 2.4 mL
